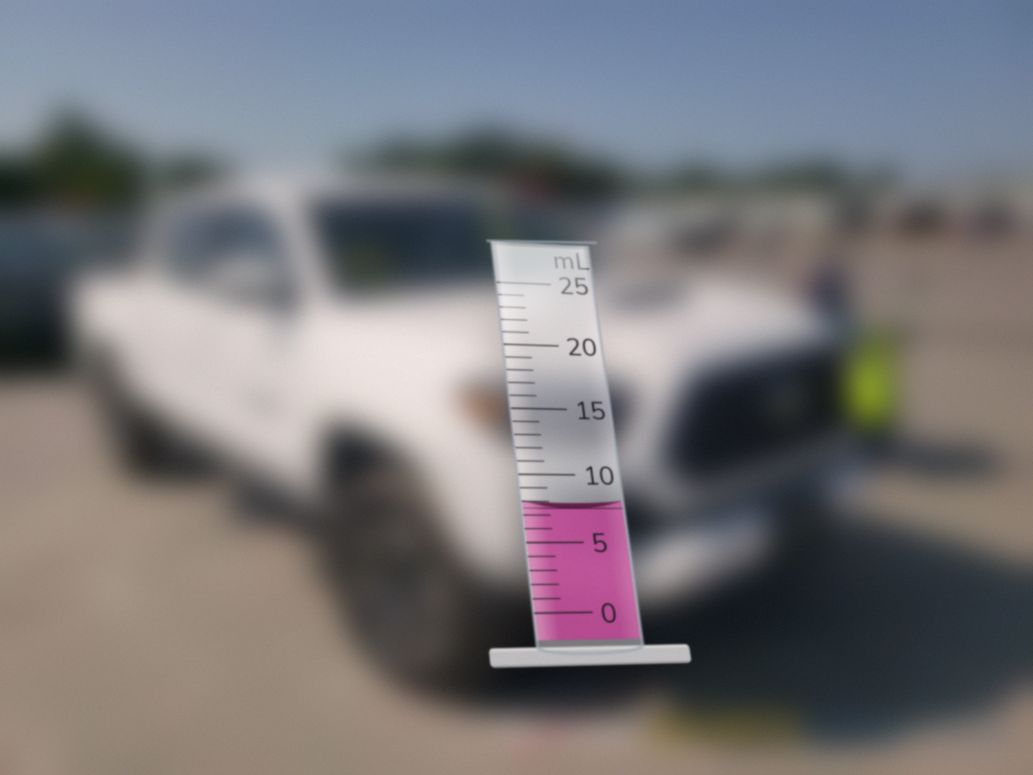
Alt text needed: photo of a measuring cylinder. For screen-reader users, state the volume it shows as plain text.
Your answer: 7.5 mL
